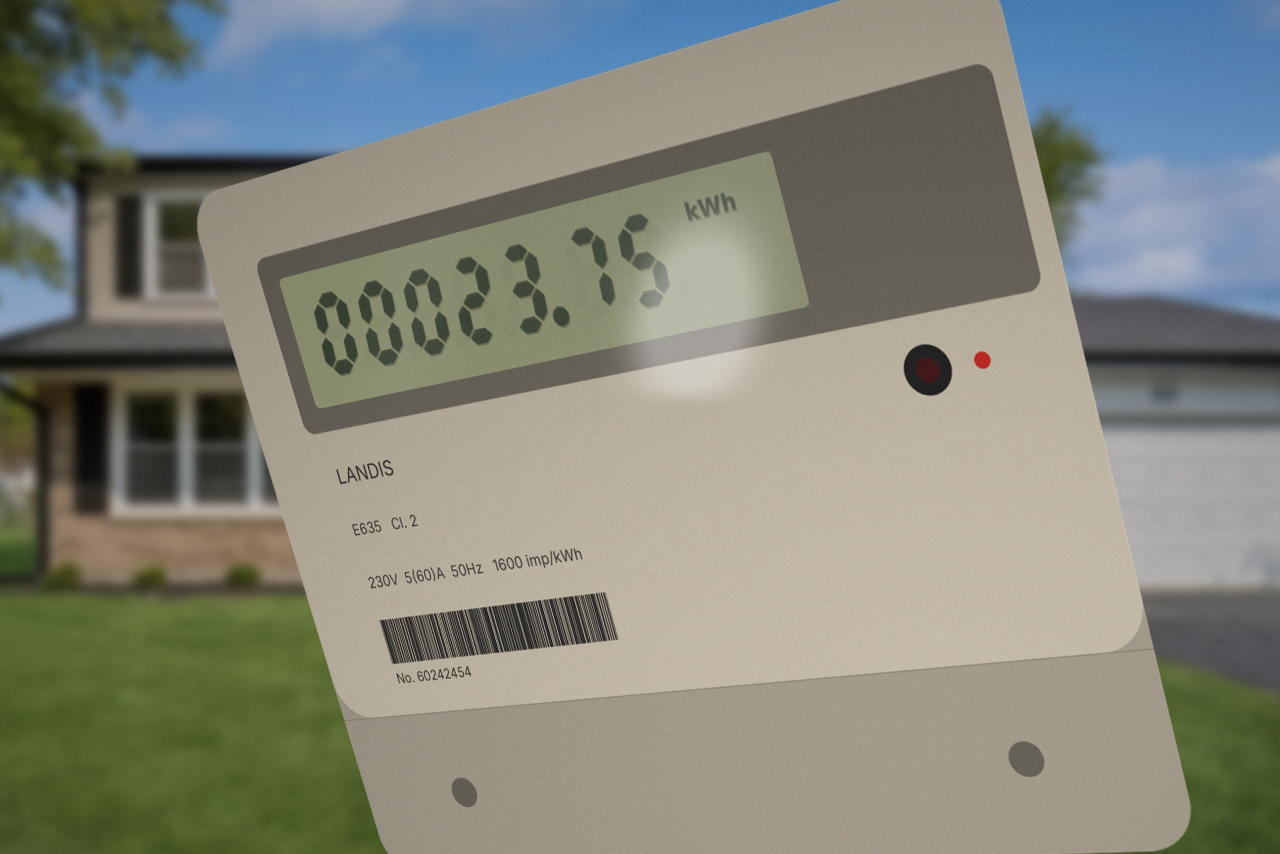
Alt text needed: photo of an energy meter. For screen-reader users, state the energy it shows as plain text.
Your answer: 23.75 kWh
